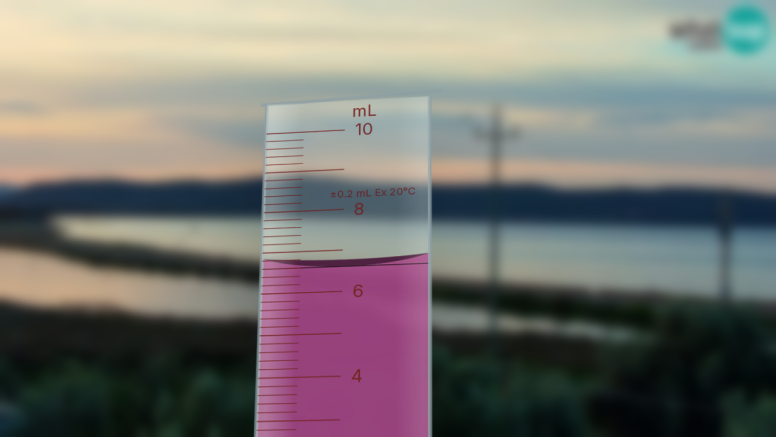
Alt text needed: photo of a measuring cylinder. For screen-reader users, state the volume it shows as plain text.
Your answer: 6.6 mL
